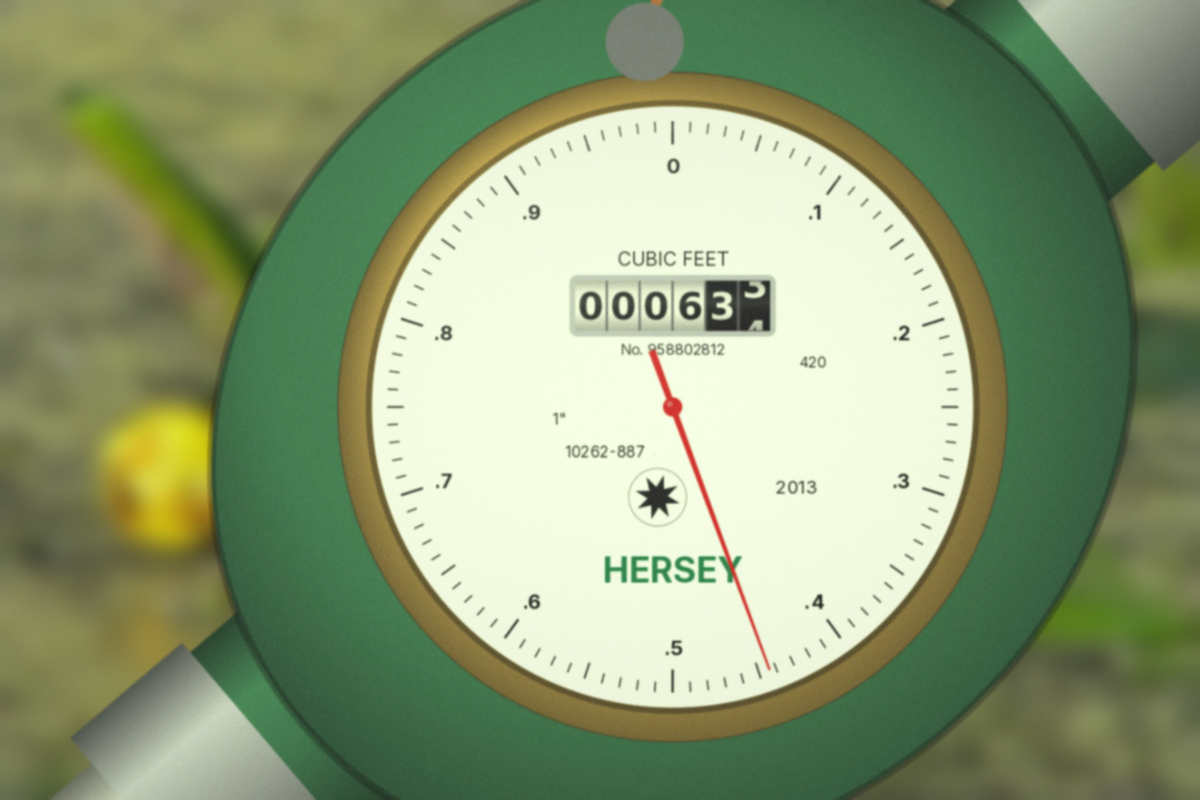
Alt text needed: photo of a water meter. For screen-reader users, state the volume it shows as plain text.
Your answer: 633.44 ft³
